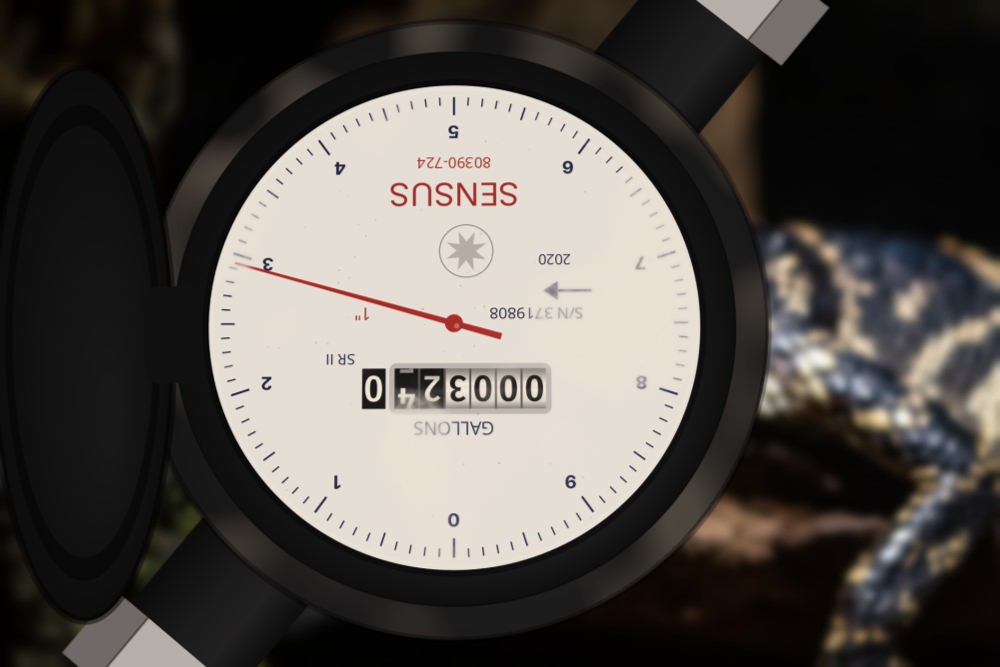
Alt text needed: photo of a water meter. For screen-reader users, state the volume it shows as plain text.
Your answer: 3242.9 gal
